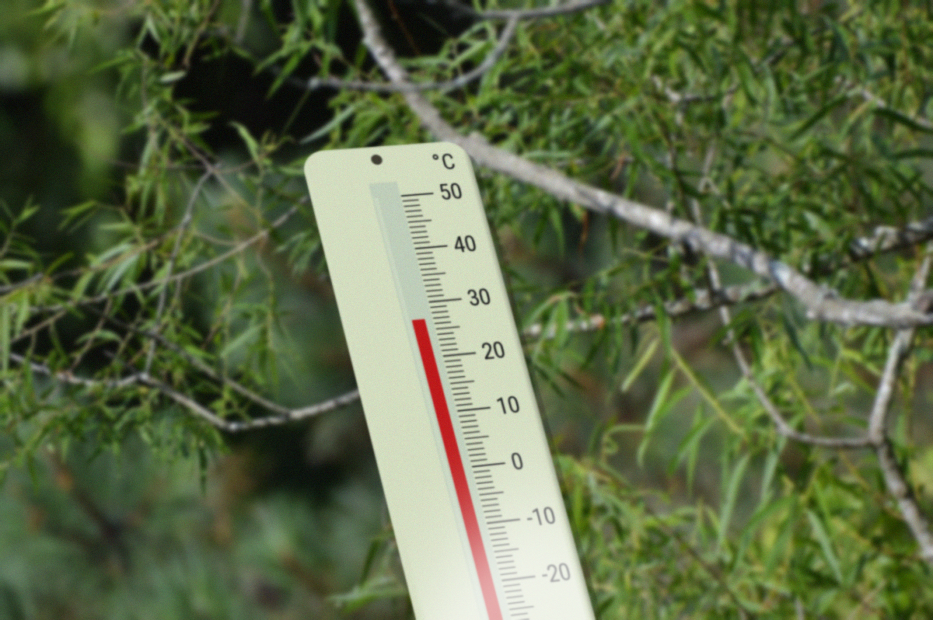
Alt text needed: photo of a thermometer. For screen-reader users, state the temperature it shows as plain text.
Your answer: 27 °C
